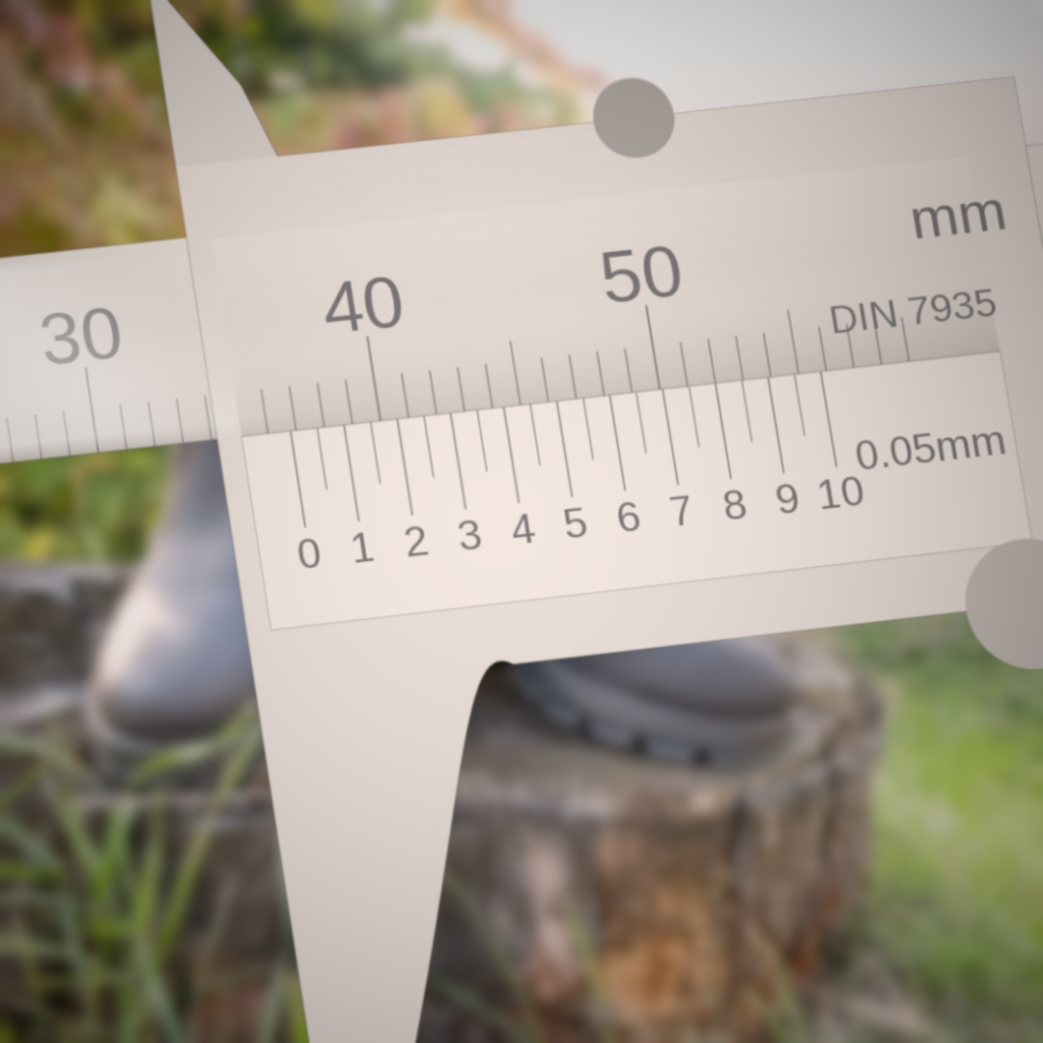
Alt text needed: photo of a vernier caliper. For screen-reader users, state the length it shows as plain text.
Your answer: 36.80 mm
